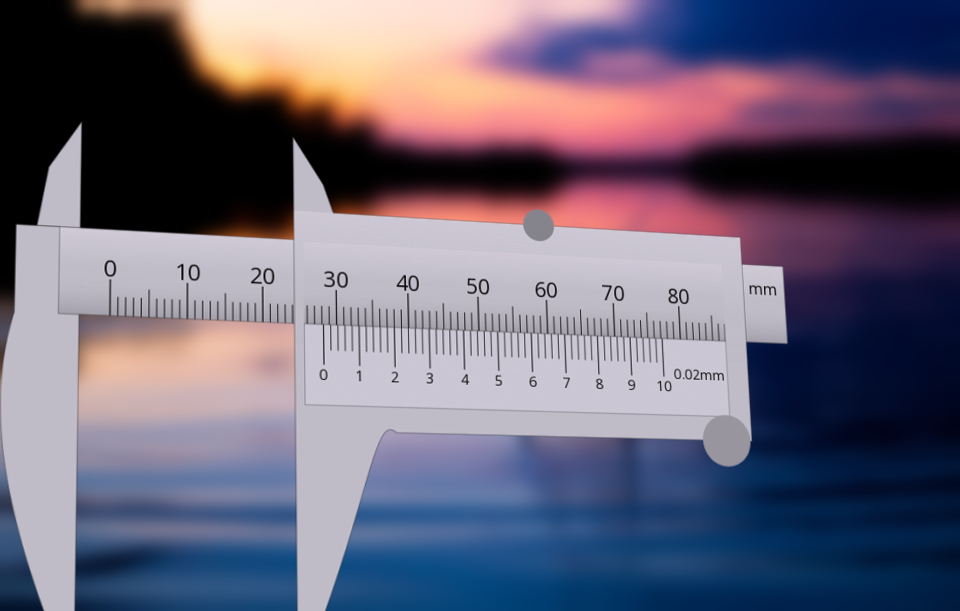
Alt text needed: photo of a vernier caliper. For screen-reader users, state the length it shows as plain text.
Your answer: 28.2 mm
